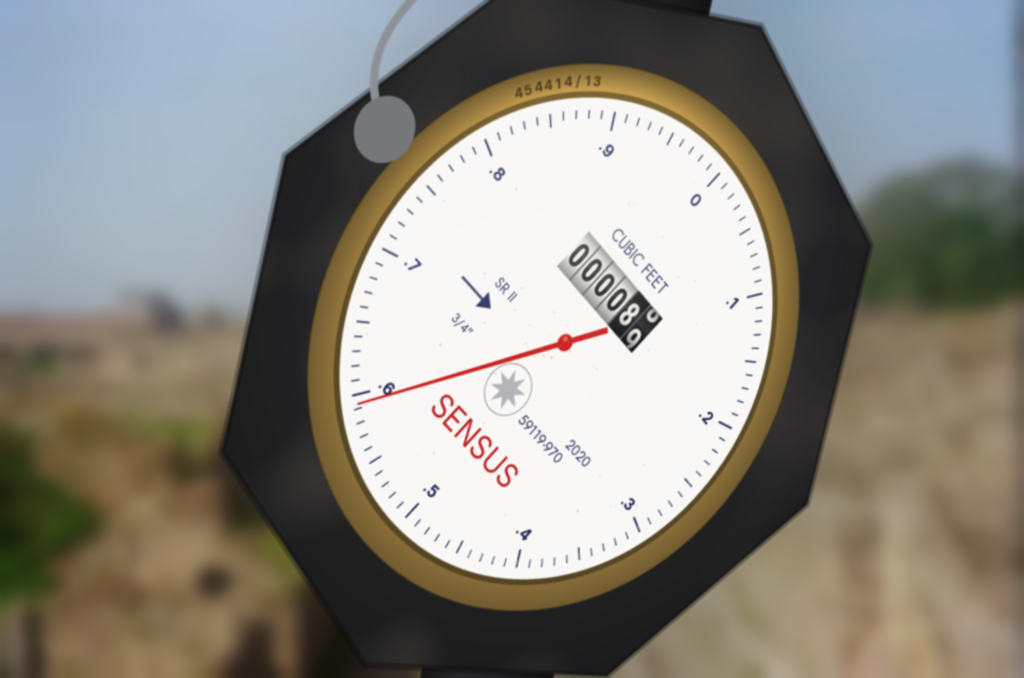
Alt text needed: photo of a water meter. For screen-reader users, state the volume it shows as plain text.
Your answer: 88.59 ft³
